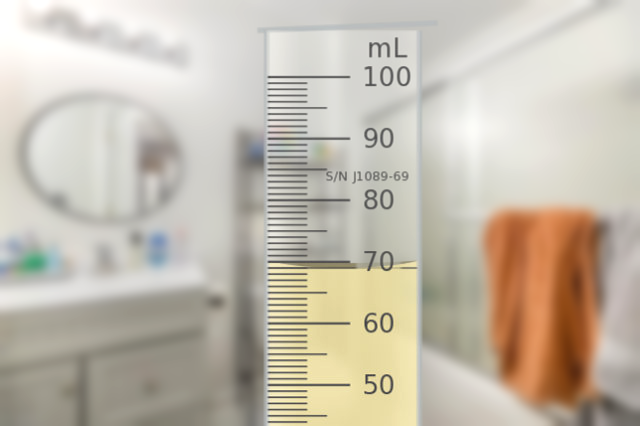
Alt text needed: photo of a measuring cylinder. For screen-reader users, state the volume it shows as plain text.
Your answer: 69 mL
